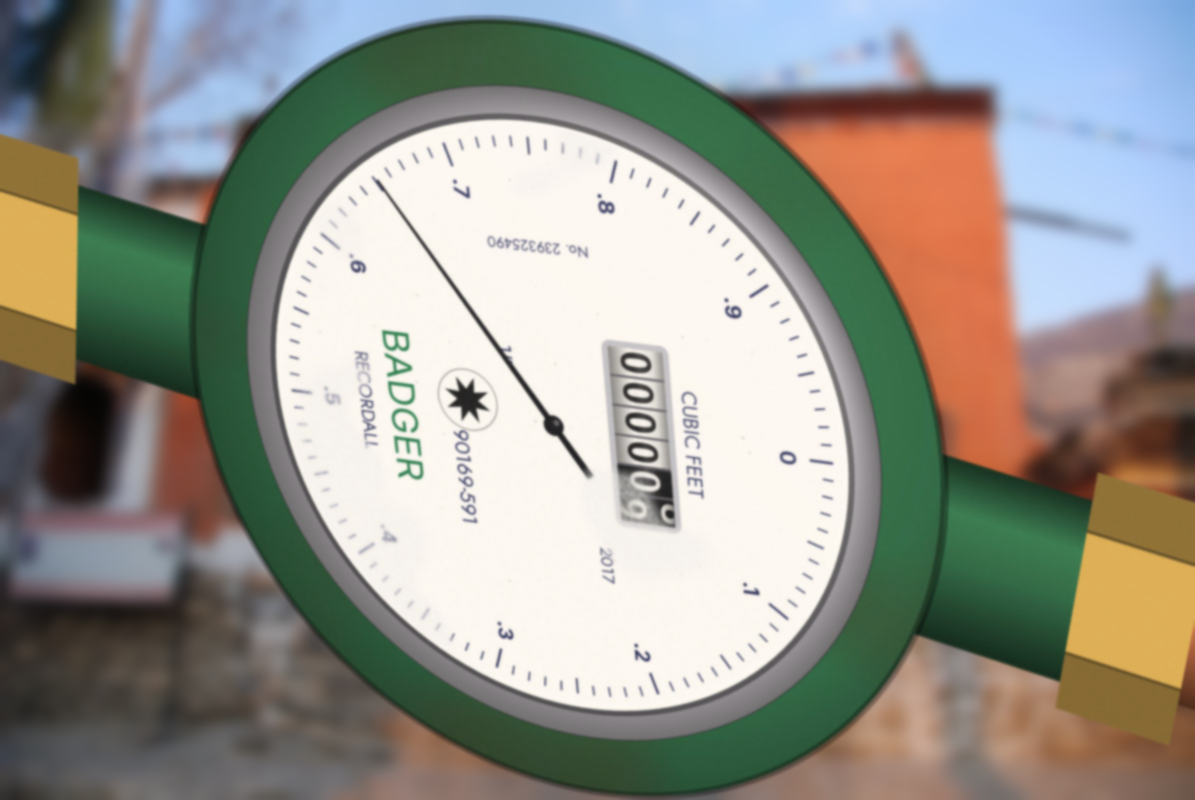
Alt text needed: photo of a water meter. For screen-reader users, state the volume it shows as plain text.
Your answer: 8.65 ft³
